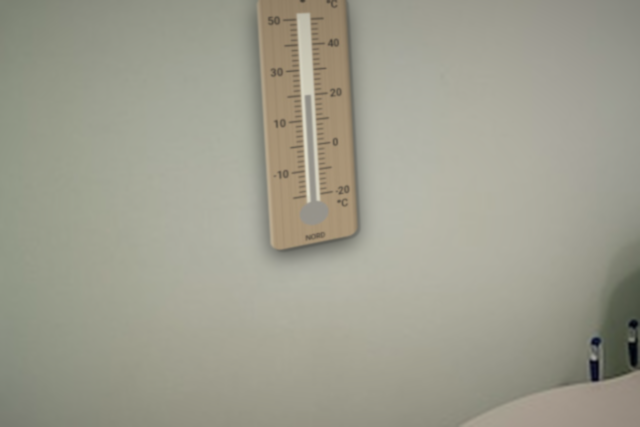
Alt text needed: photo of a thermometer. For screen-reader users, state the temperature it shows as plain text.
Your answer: 20 °C
